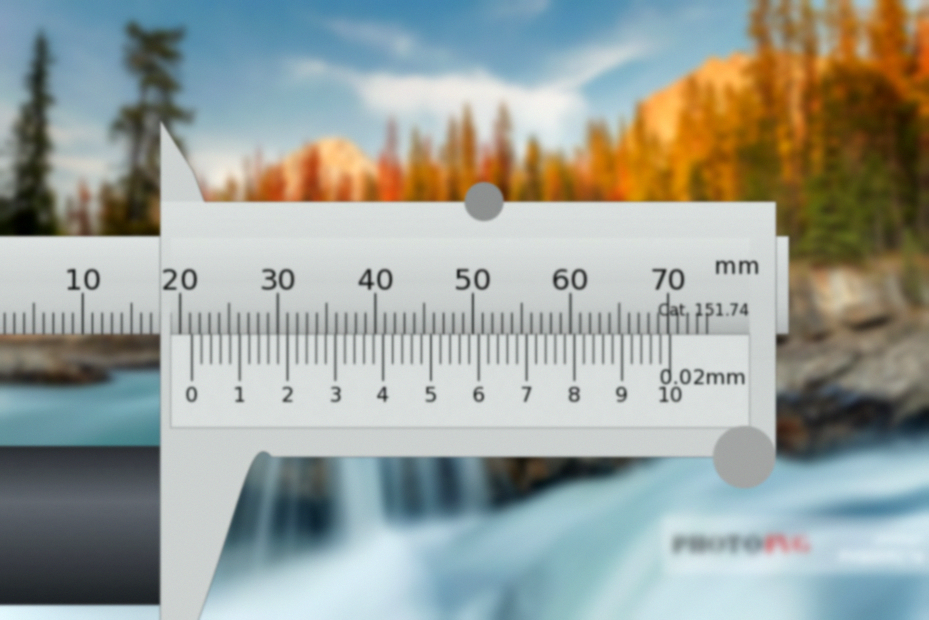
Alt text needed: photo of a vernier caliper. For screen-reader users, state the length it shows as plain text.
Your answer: 21.2 mm
